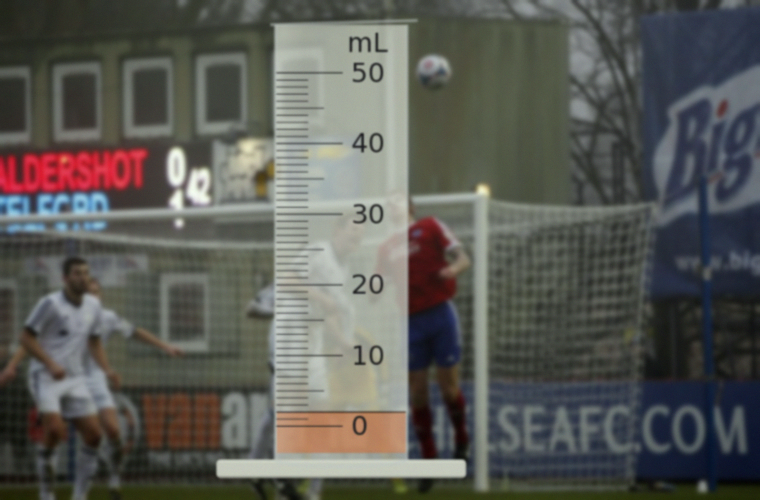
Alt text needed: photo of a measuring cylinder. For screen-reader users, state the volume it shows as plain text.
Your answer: 2 mL
